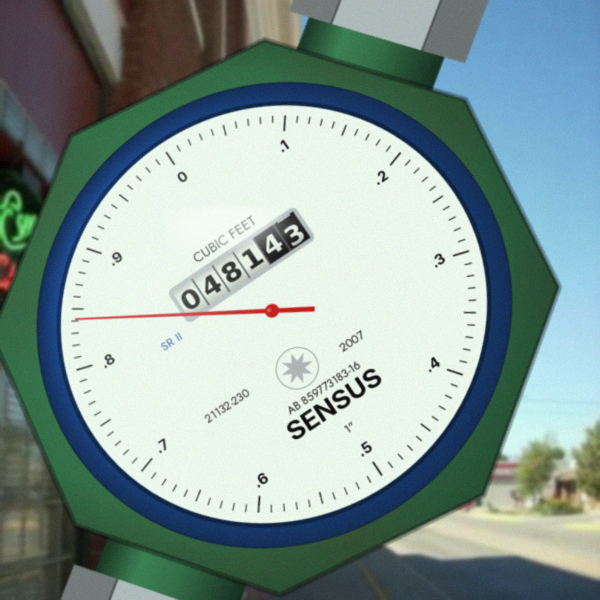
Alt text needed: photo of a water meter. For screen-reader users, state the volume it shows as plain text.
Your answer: 48142.84 ft³
